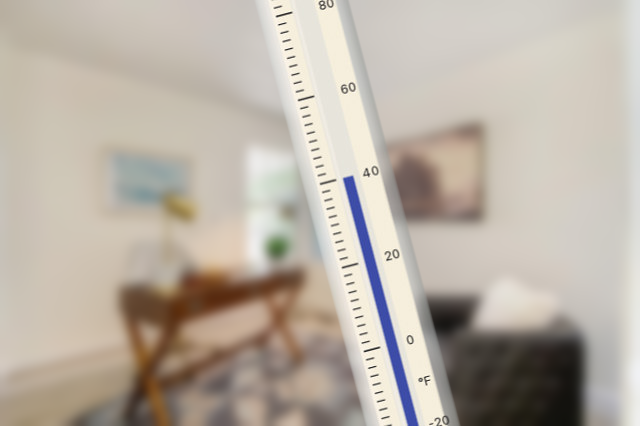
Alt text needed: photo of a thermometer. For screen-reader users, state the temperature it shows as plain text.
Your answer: 40 °F
